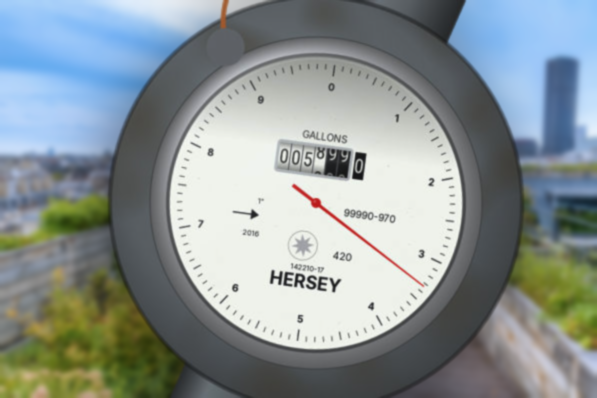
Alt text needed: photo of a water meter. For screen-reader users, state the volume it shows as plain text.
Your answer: 58993.3 gal
